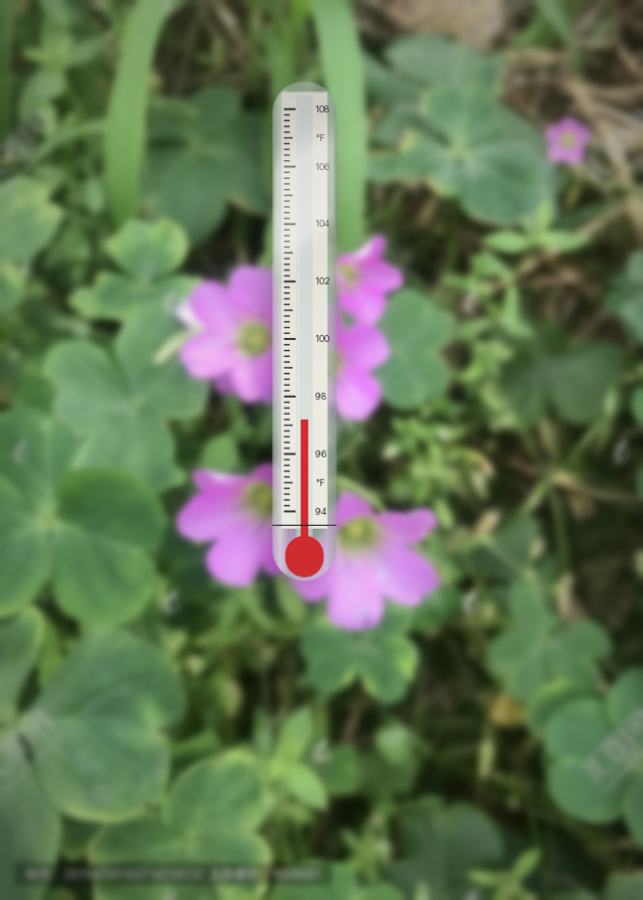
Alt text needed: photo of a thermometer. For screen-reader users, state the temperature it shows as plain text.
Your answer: 97.2 °F
